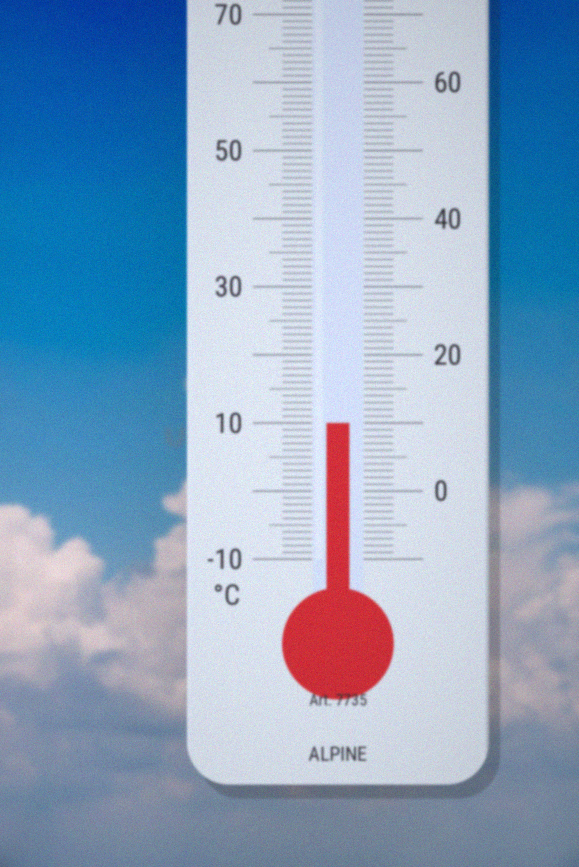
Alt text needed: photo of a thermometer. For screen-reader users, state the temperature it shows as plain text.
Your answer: 10 °C
